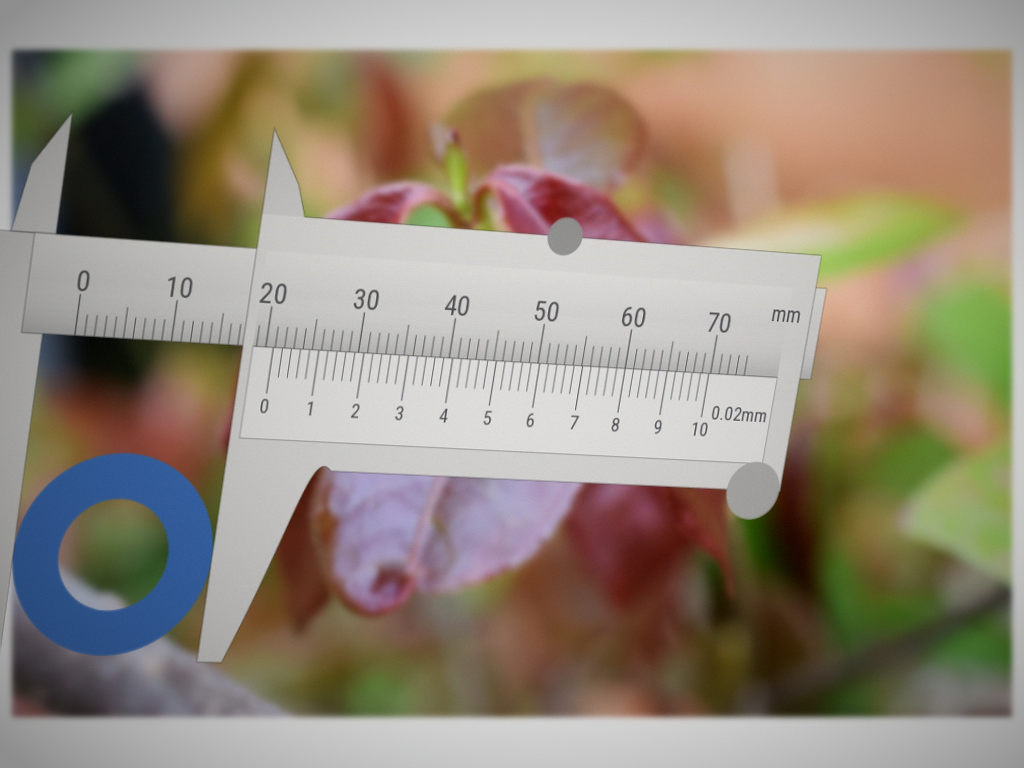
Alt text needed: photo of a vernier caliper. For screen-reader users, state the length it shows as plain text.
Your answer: 20.8 mm
